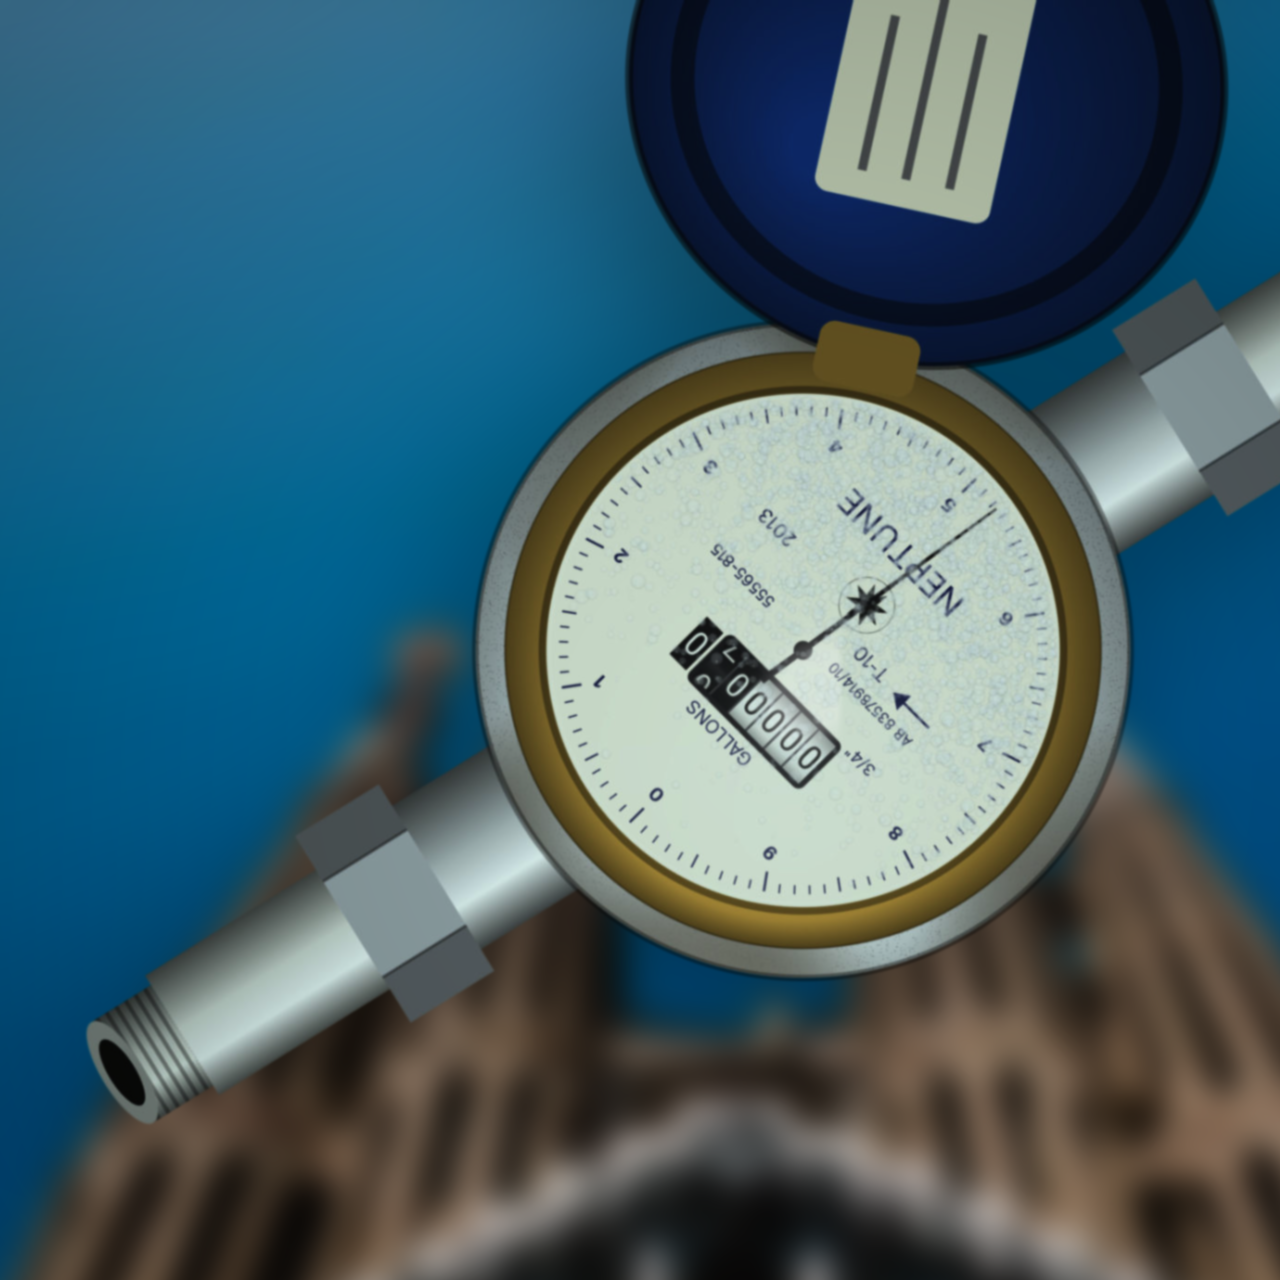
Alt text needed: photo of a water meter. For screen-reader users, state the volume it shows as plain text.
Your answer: 65.2 gal
